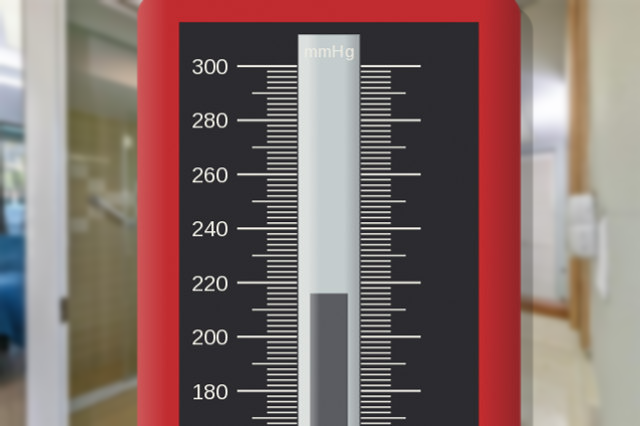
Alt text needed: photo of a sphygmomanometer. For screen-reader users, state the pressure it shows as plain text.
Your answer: 216 mmHg
